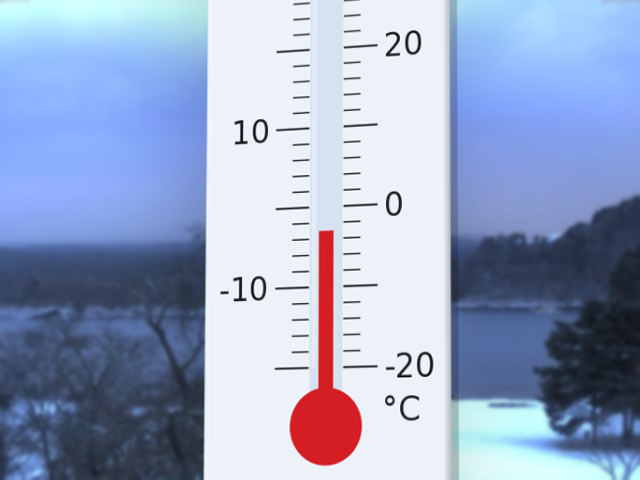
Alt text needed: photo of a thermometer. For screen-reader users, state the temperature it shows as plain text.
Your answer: -3 °C
